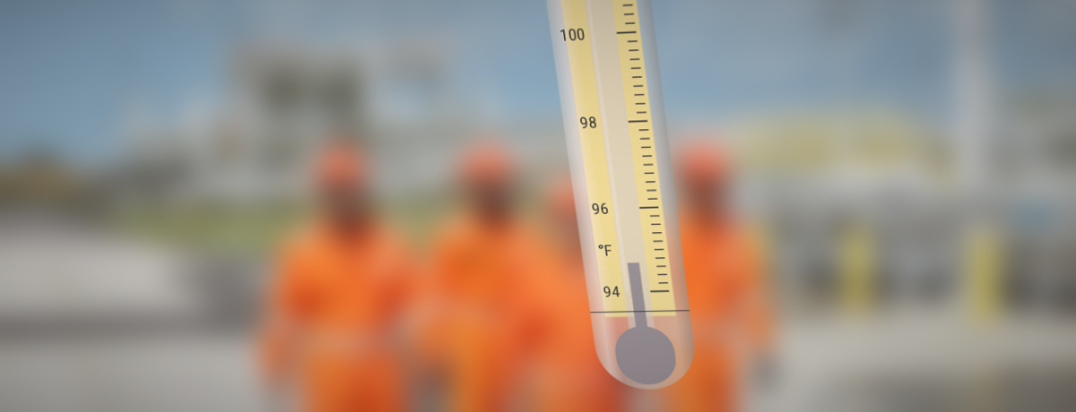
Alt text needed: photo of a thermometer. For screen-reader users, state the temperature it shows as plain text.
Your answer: 94.7 °F
